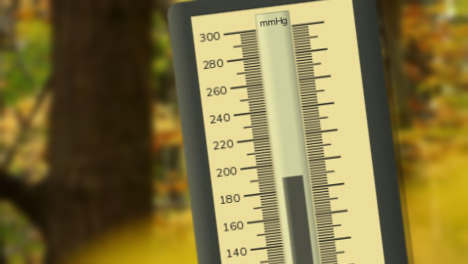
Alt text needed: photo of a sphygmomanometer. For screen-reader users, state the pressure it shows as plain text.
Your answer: 190 mmHg
